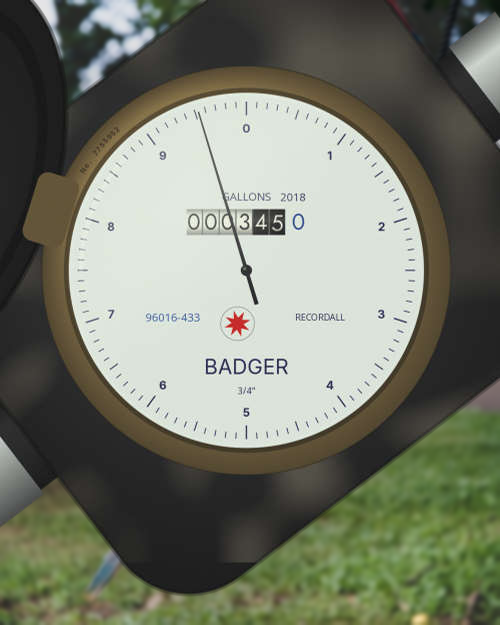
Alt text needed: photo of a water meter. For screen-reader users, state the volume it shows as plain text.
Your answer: 3449.5 gal
